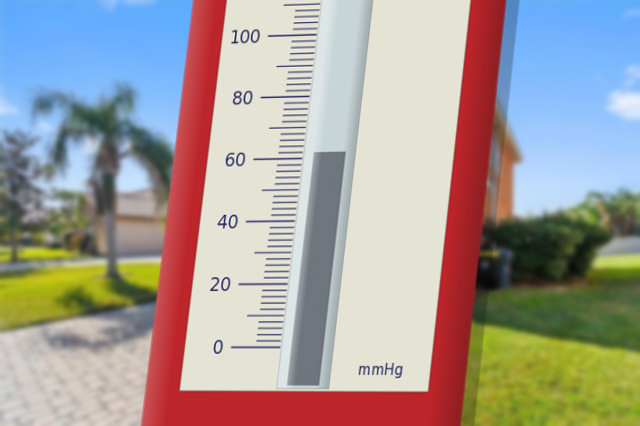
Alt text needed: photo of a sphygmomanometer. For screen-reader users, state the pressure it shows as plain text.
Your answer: 62 mmHg
